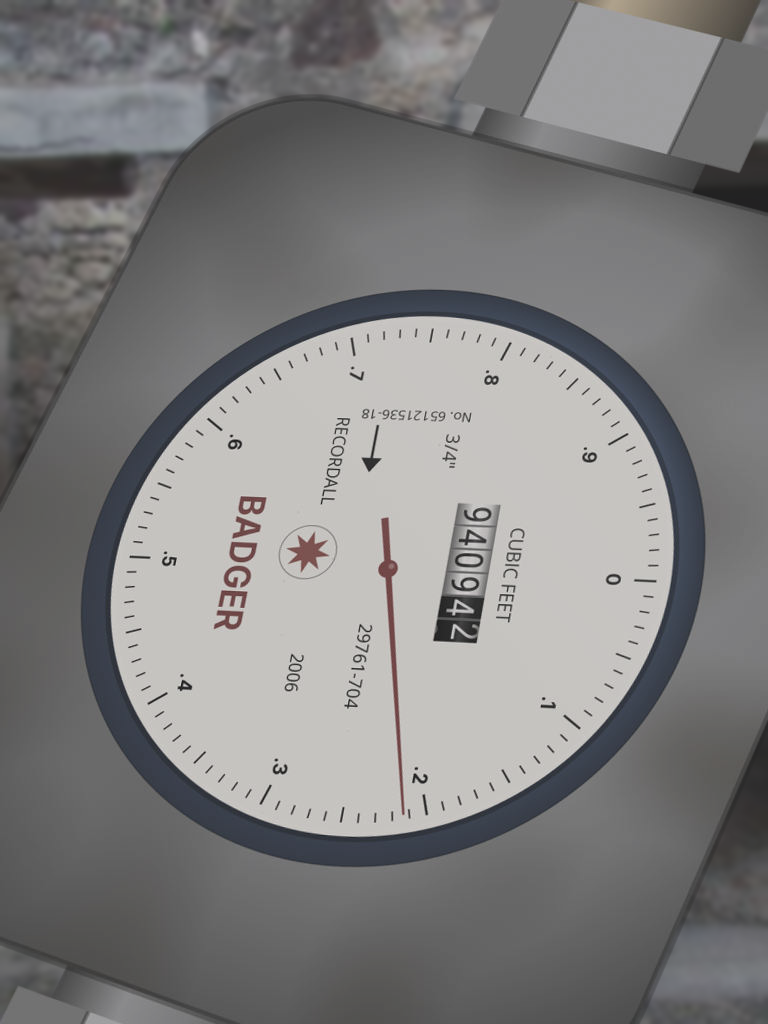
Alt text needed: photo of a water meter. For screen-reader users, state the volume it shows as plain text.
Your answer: 940942.21 ft³
